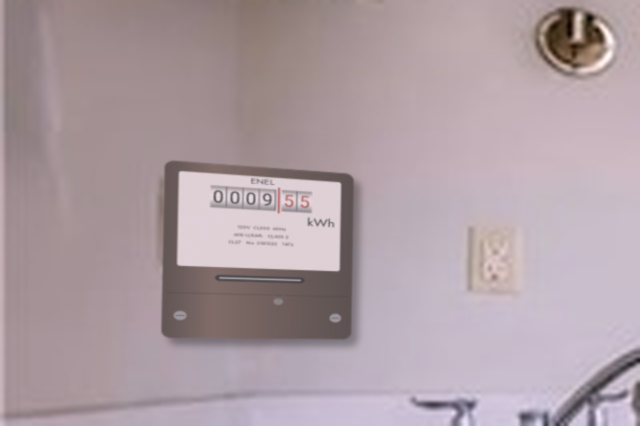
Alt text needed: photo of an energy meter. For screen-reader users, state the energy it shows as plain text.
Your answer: 9.55 kWh
